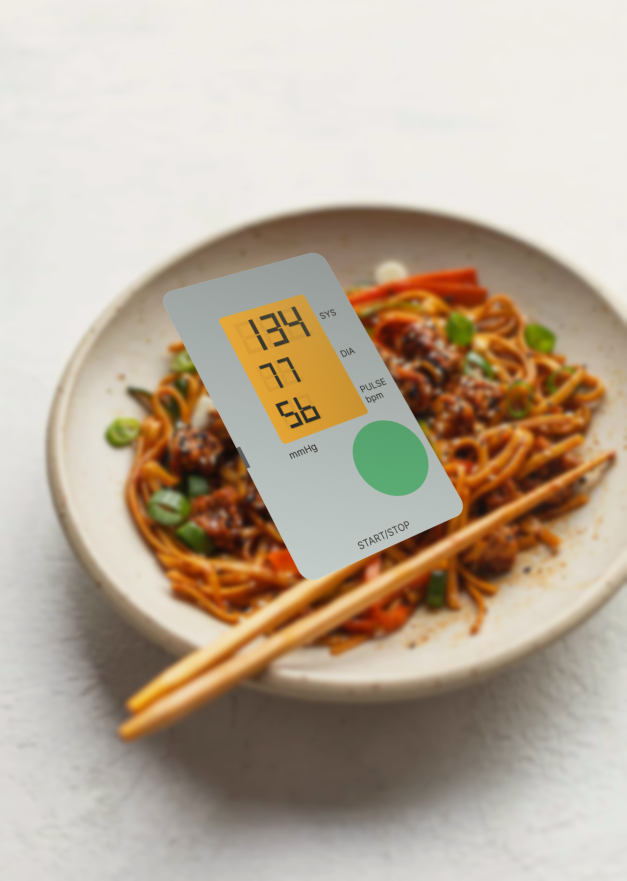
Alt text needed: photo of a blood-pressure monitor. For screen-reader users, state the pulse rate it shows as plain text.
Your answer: 56 bpm
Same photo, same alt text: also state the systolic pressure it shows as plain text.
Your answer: 134 mmHg
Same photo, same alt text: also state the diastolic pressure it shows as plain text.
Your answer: 77 mmHg
